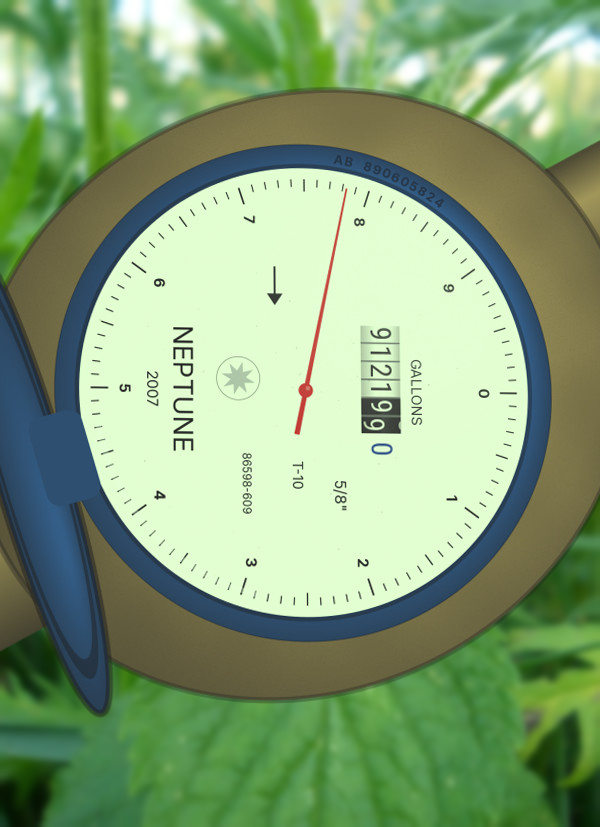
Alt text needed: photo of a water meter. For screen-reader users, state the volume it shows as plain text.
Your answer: 9121987.8 gal
